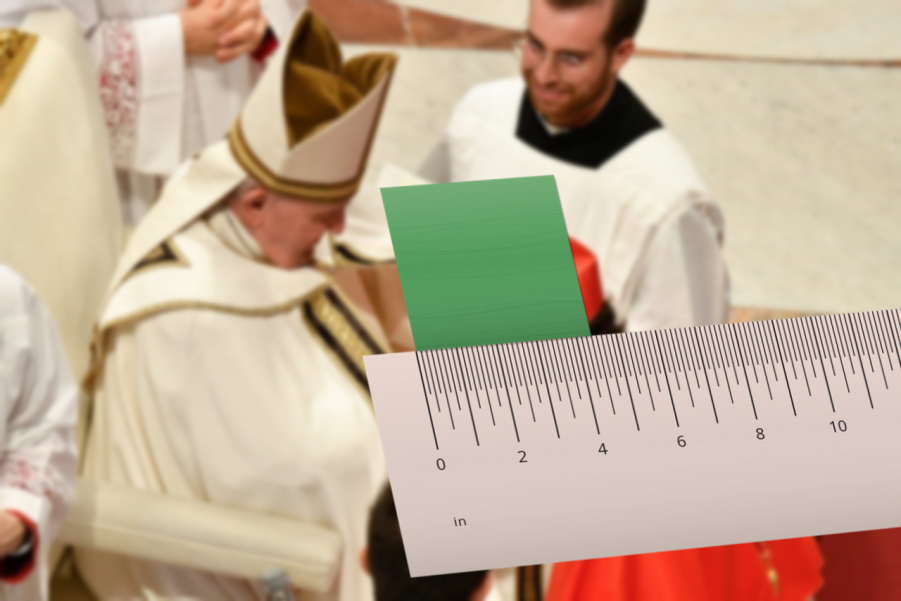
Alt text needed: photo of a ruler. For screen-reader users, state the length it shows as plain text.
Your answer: 4.375 in
